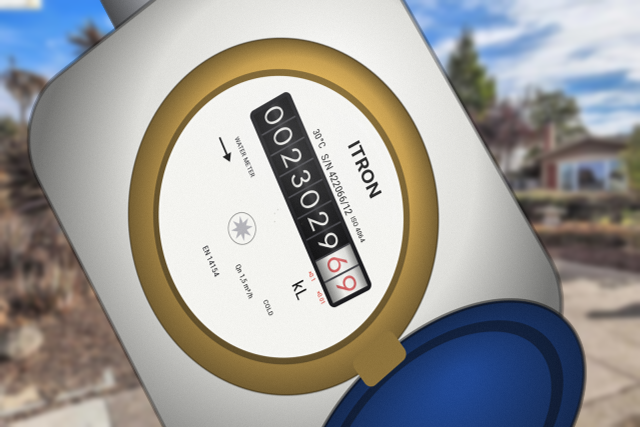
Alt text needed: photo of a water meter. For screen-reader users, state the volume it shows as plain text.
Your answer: 23029.69 kL
